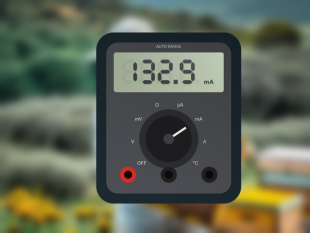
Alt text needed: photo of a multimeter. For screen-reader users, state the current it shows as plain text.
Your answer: 132.9 mA
